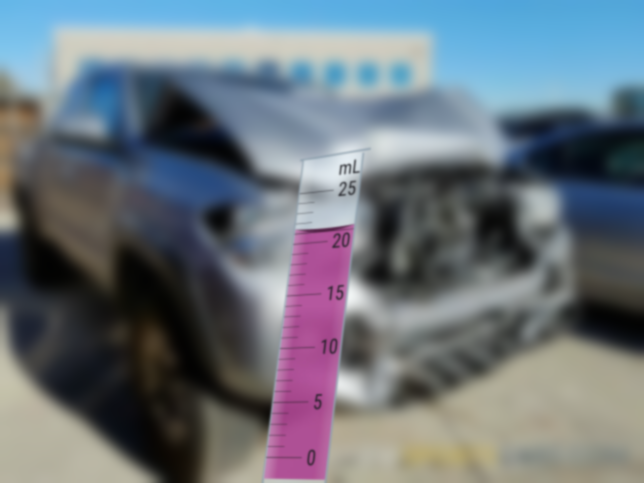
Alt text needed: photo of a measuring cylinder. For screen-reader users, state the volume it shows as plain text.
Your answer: 21 mL
